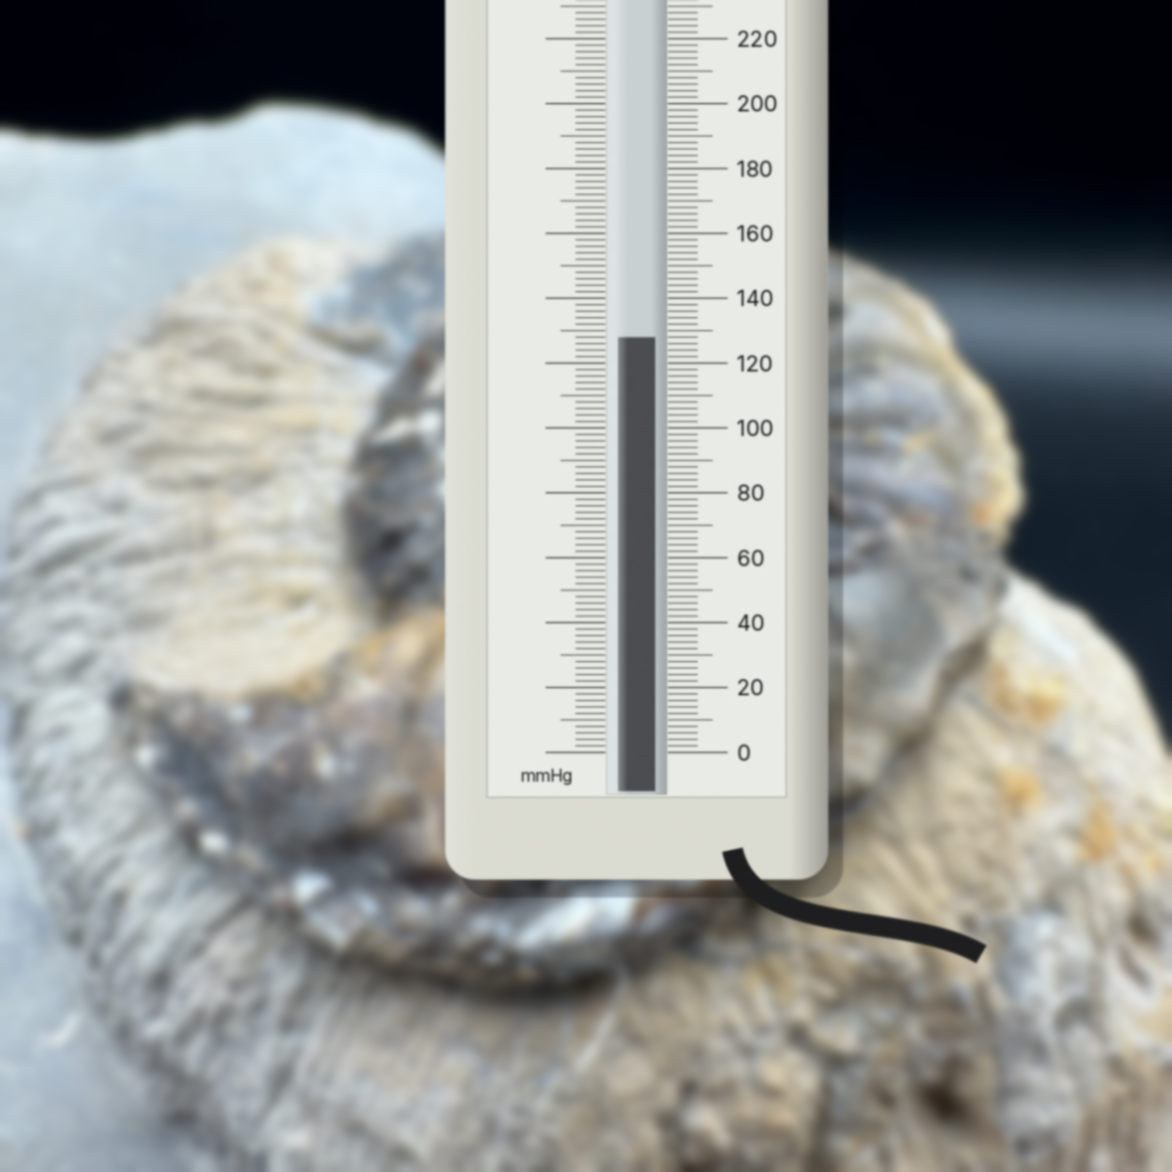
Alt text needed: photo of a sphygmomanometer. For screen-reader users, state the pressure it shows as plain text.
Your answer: 128 mmHg
